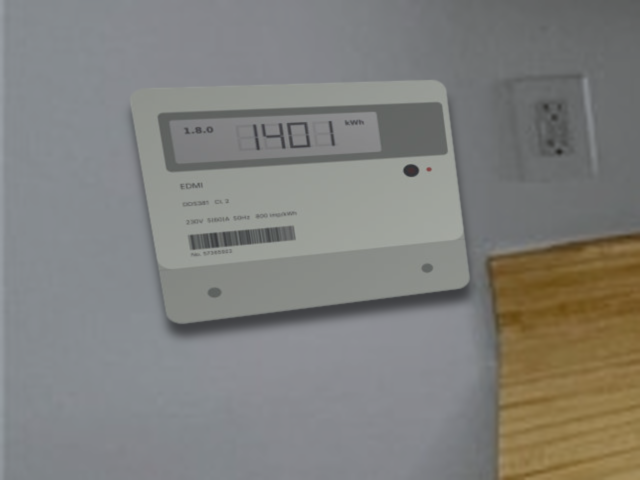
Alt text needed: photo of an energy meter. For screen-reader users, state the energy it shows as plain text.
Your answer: 1401 kWh
